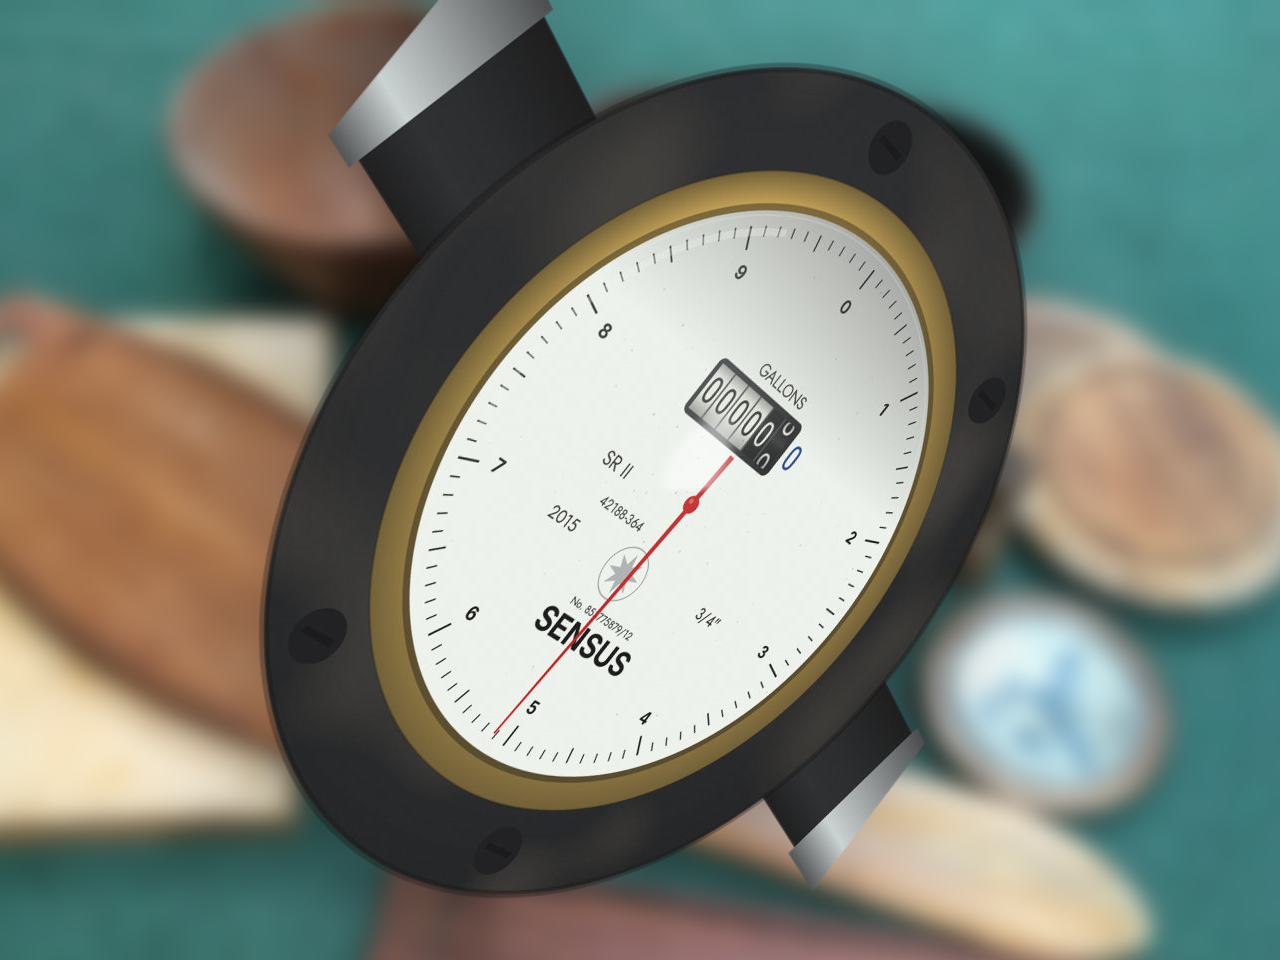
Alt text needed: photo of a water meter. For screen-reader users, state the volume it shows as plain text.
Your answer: 85.1 gal
